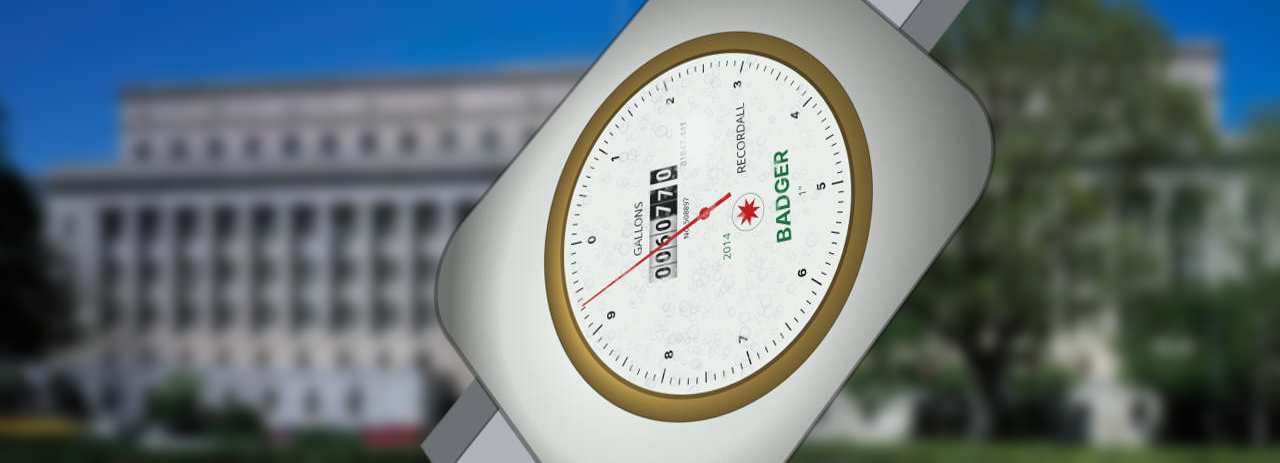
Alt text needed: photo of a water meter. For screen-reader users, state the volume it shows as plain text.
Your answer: 60769.3 gal
